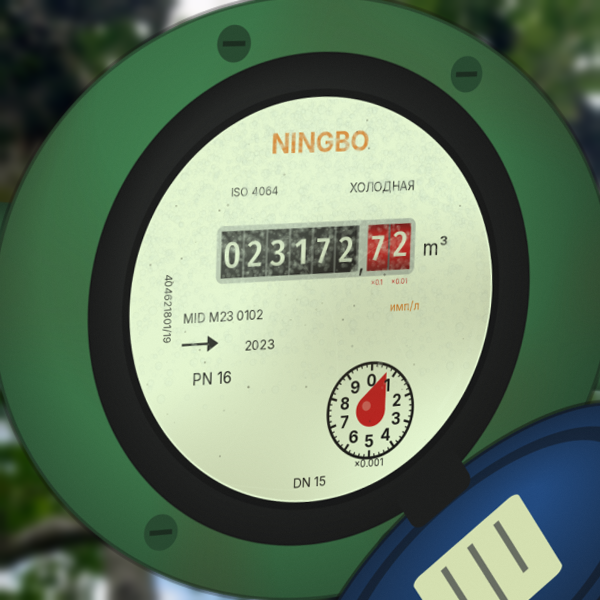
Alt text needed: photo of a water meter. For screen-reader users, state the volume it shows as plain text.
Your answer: 23172.720 m³
